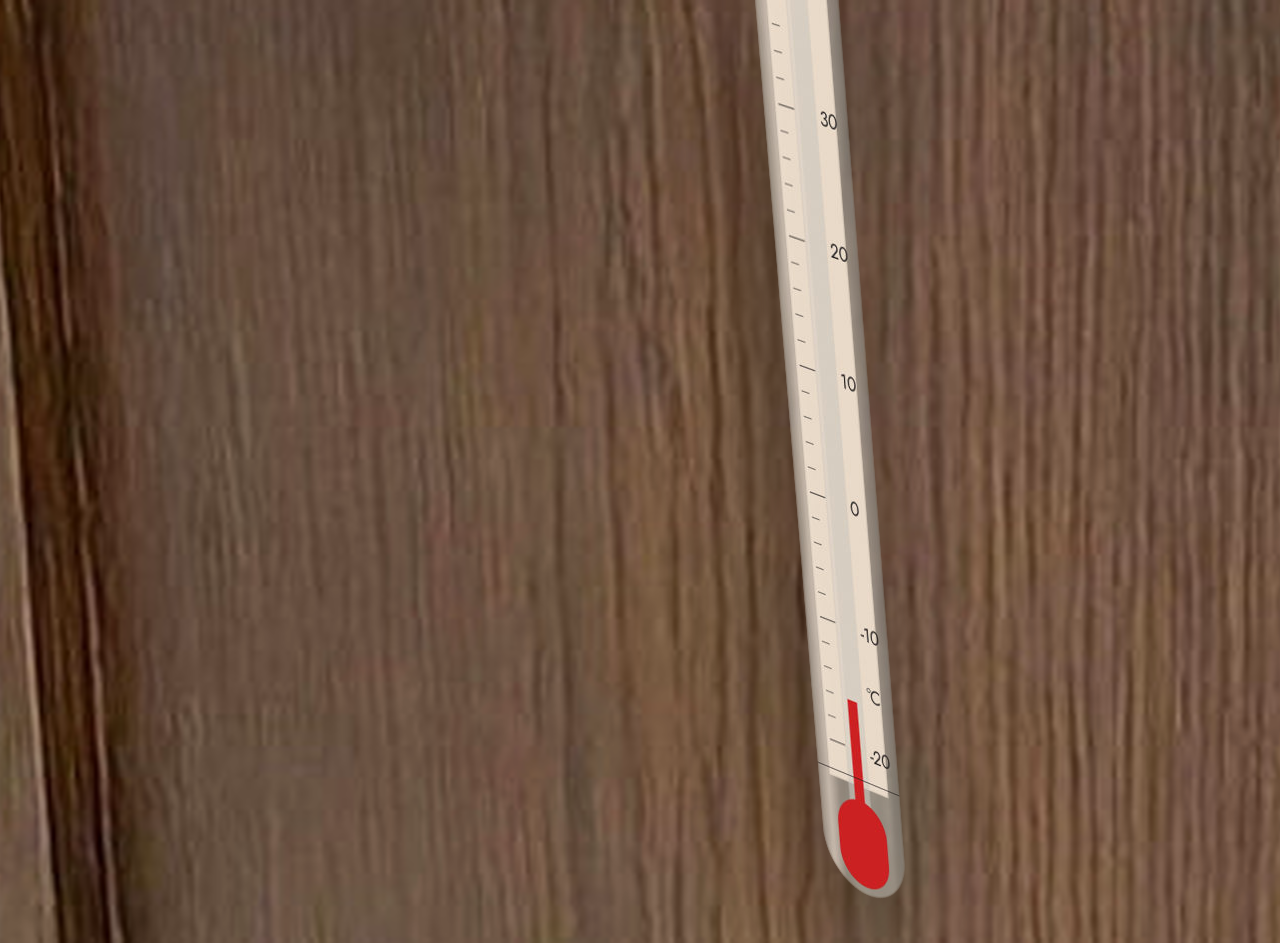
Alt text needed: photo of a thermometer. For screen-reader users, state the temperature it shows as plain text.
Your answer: -16 °C
